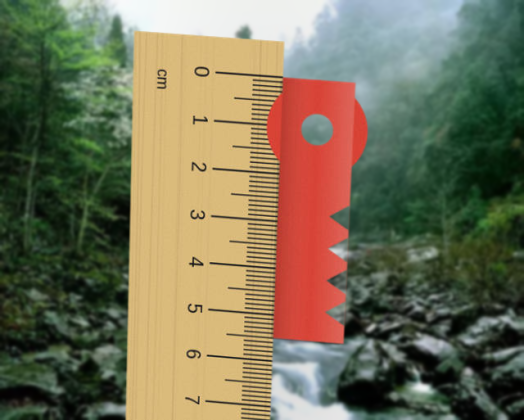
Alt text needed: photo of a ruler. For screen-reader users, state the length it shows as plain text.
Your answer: 5.5 cm
